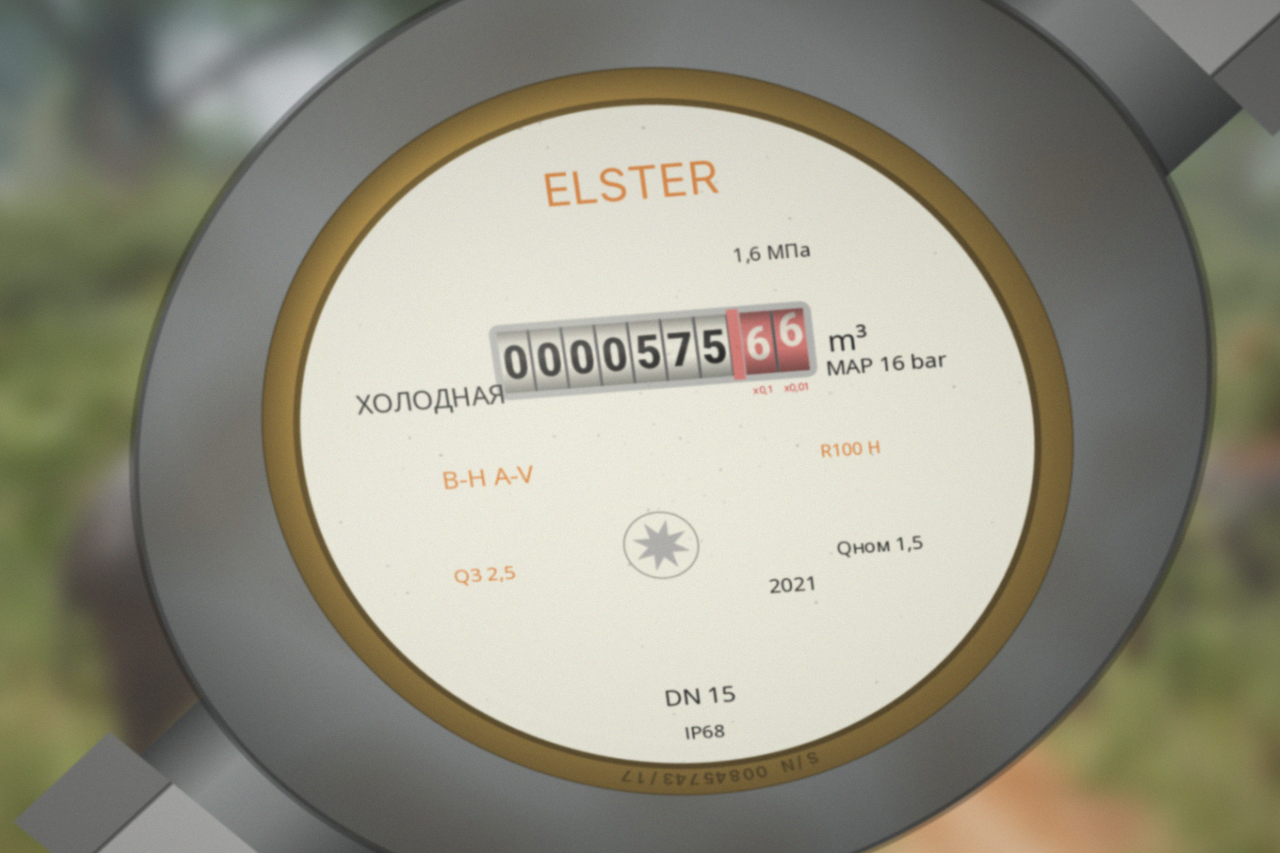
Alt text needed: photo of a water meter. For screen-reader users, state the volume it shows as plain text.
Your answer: 575.66 m³
